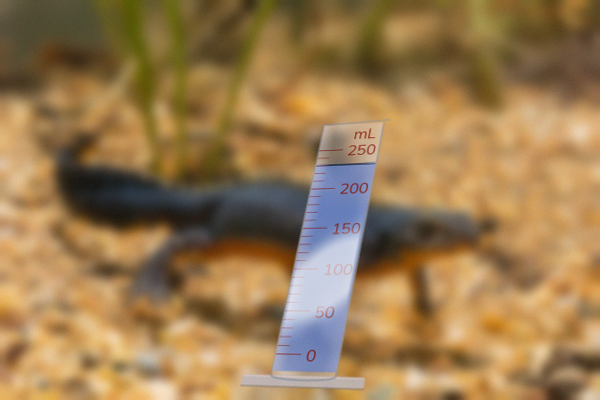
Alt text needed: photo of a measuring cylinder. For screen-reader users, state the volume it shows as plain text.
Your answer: 230 mL
